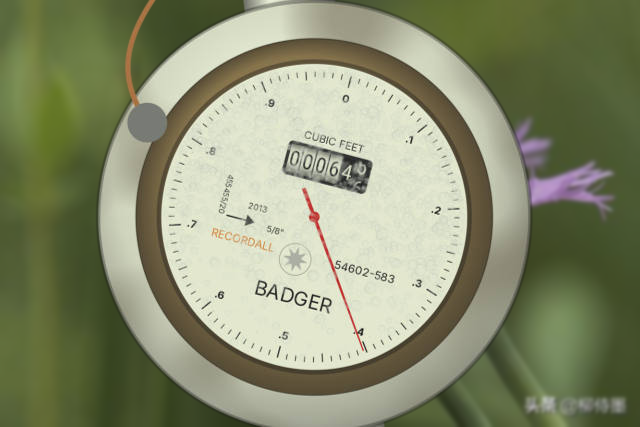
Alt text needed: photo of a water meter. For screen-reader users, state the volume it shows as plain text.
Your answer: 645.40 ft³
